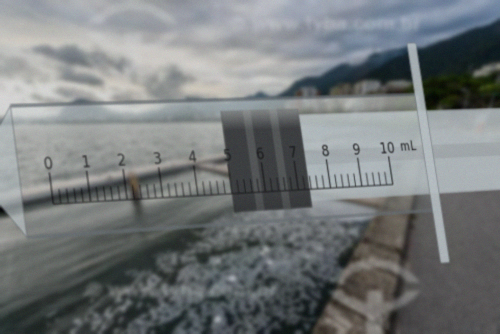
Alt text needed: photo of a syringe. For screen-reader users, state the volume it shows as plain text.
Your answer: 5 mL
